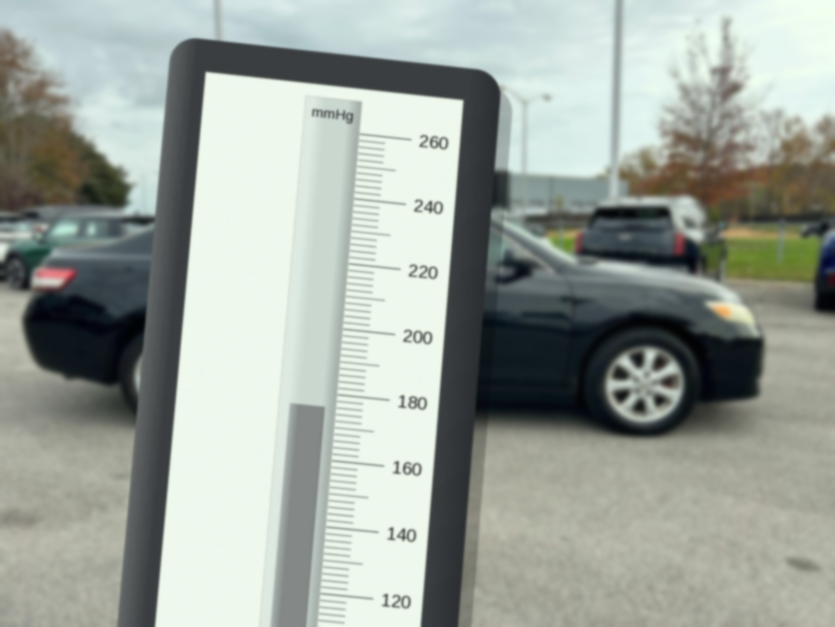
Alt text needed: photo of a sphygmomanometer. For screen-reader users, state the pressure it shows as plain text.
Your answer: 176 mmHg
